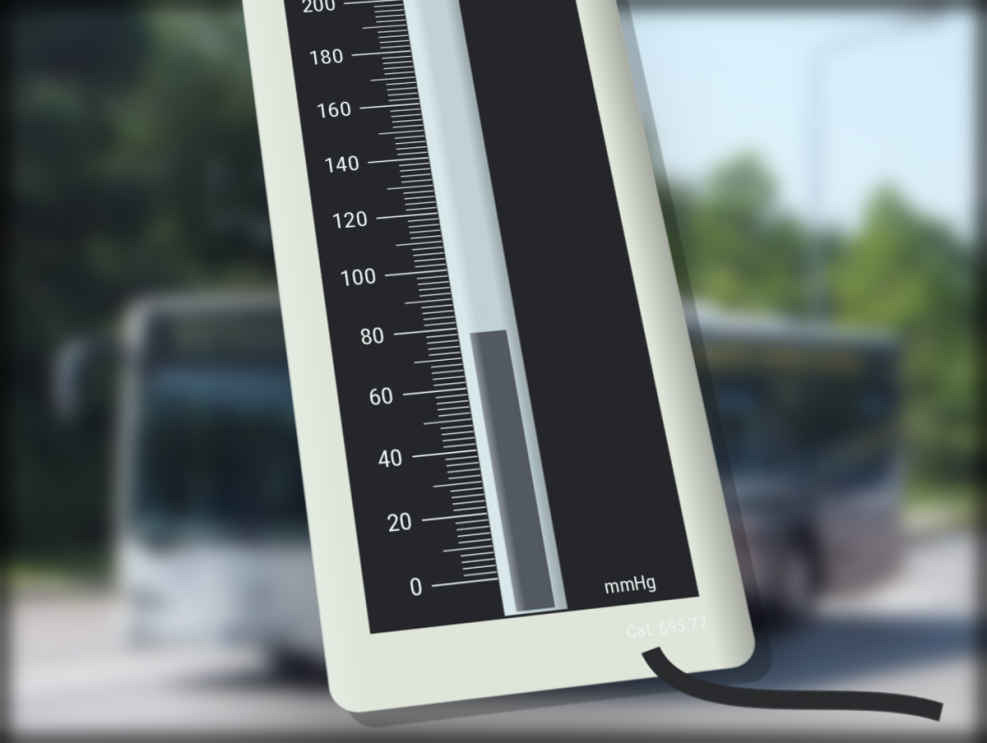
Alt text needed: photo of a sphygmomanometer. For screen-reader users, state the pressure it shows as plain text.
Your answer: 78 mmHg
